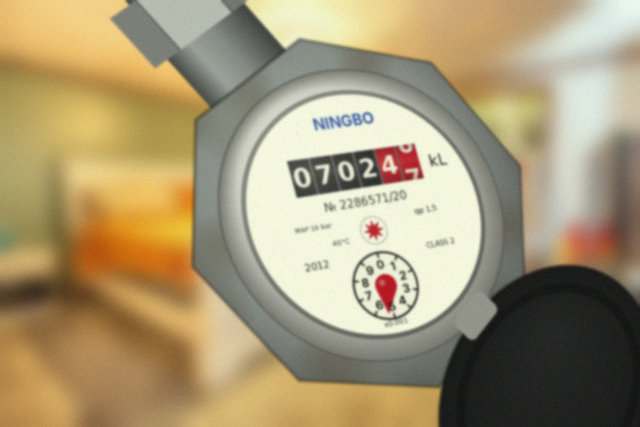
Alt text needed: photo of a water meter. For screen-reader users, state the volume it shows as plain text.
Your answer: 702.465 kL
